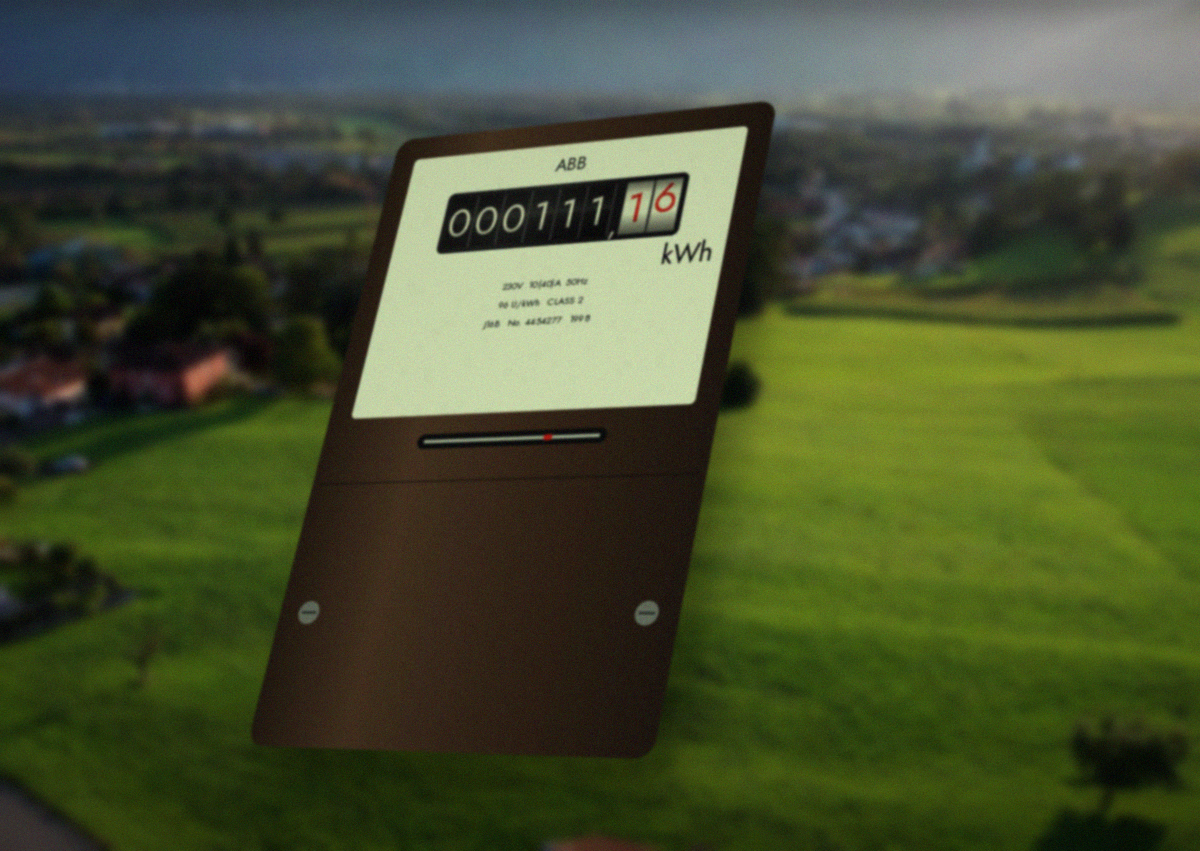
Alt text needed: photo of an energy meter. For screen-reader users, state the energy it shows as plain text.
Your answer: 111.16 kWh
